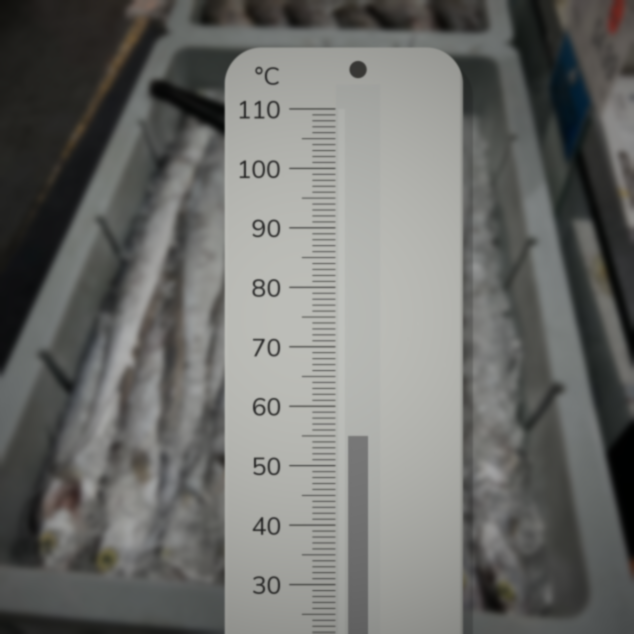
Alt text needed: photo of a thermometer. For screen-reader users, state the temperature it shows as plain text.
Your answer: 55 °C
